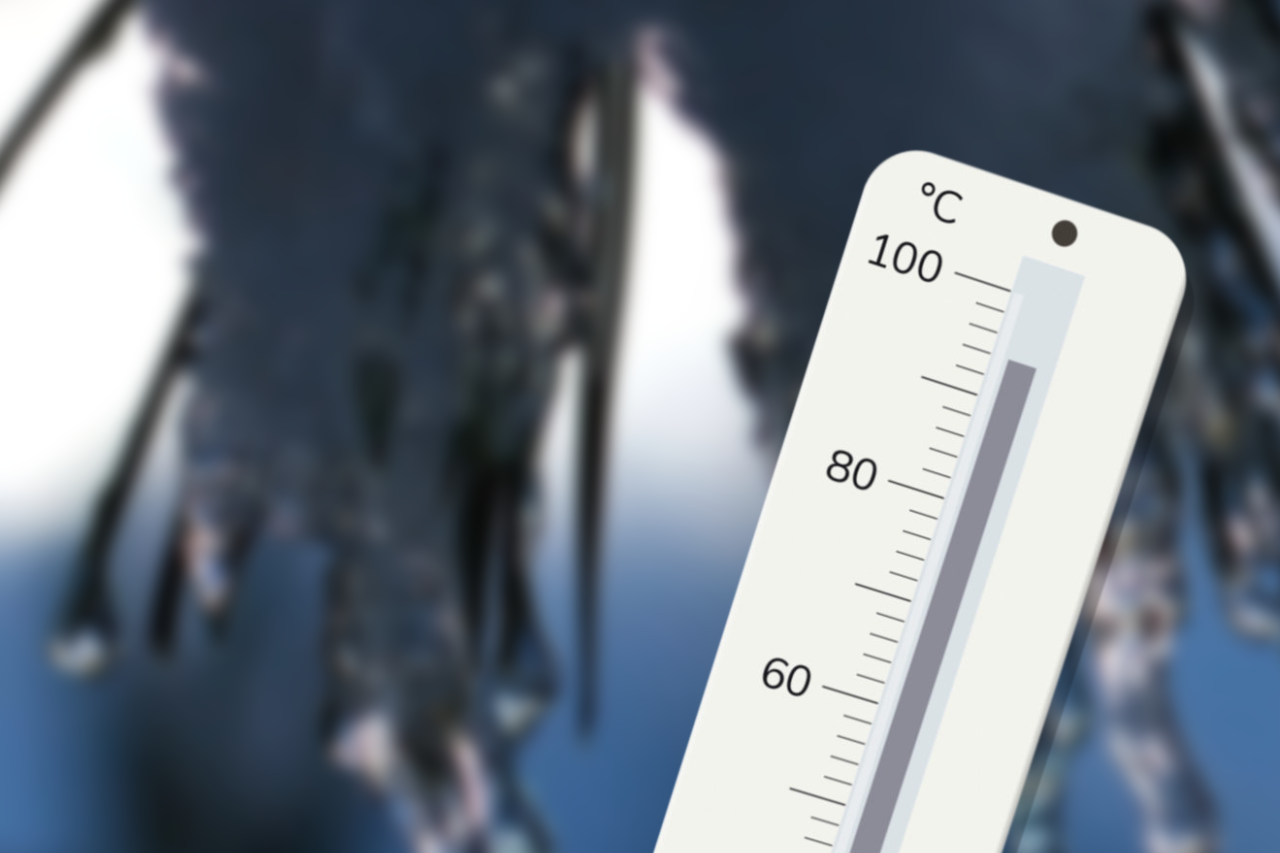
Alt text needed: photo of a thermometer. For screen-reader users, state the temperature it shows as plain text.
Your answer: 94 °C
